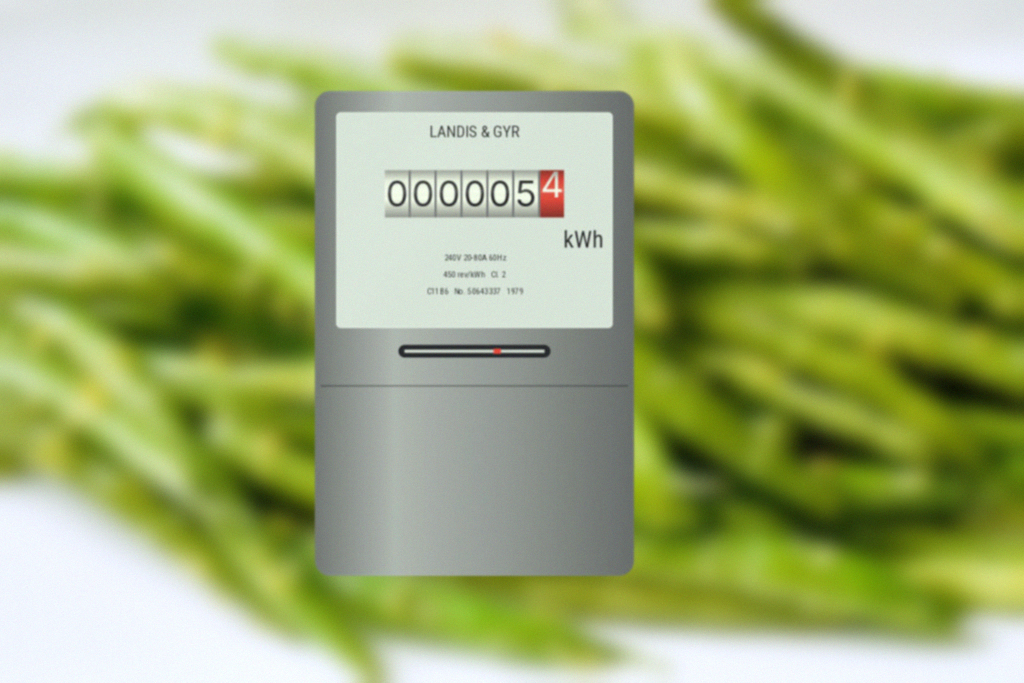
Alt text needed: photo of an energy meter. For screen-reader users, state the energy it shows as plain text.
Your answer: 5.4 kWh
